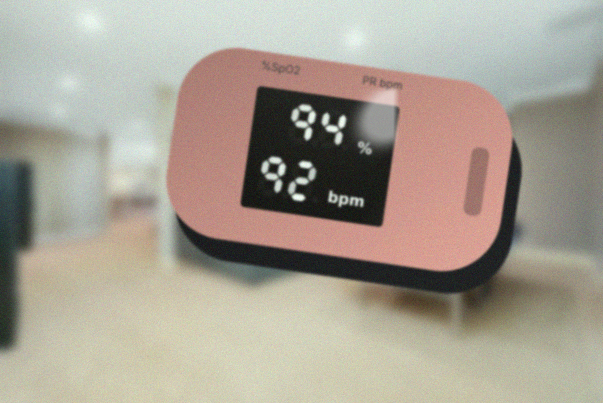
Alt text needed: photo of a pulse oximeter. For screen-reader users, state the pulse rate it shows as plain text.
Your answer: 92 bpm
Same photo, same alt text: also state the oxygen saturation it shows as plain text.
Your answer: 94 %
